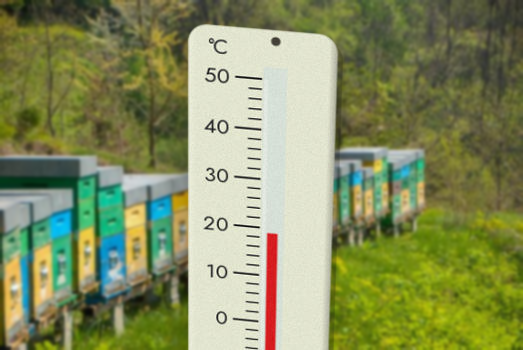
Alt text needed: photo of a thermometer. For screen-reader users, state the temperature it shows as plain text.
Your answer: 19 °C
